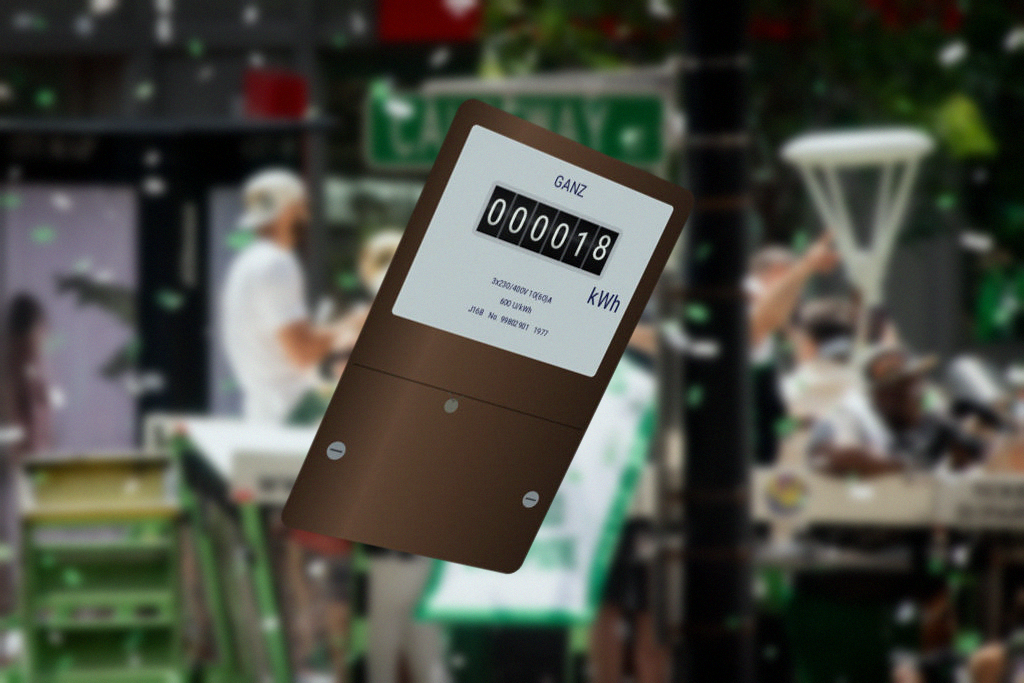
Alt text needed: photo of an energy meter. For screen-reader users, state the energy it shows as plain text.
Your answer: 18 kWh
